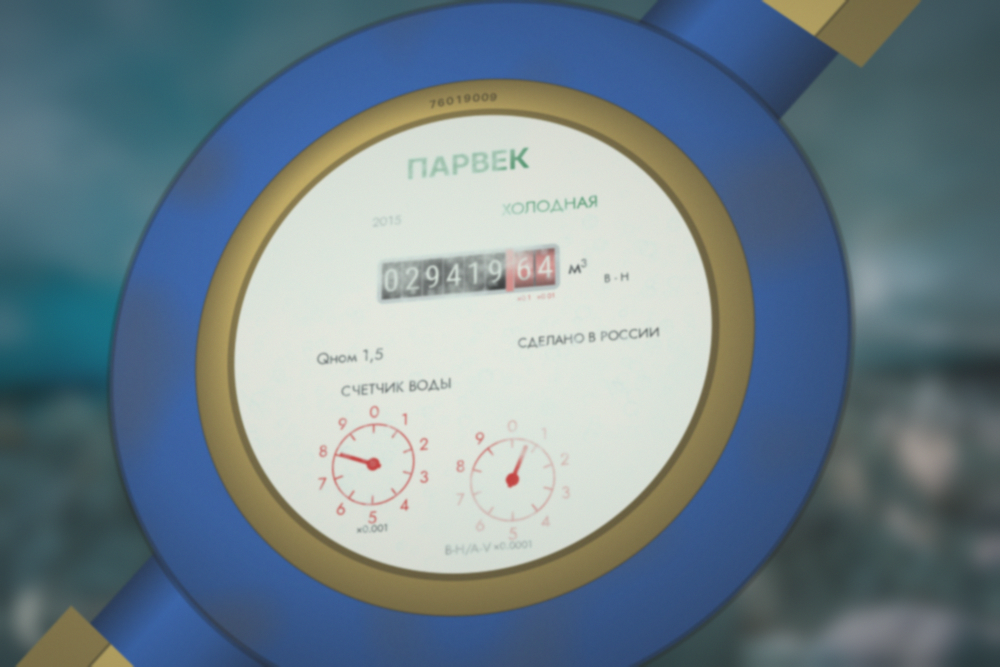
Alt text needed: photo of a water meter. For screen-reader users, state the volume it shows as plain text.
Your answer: 29419.6480 m³
